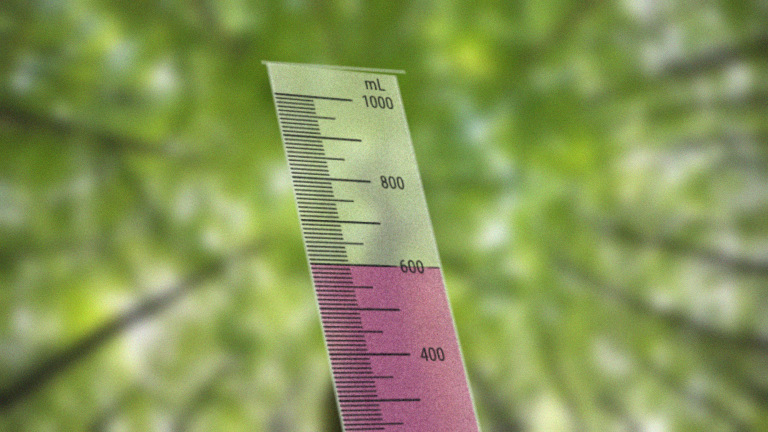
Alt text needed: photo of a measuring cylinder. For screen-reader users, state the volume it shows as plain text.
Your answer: 600 mL
